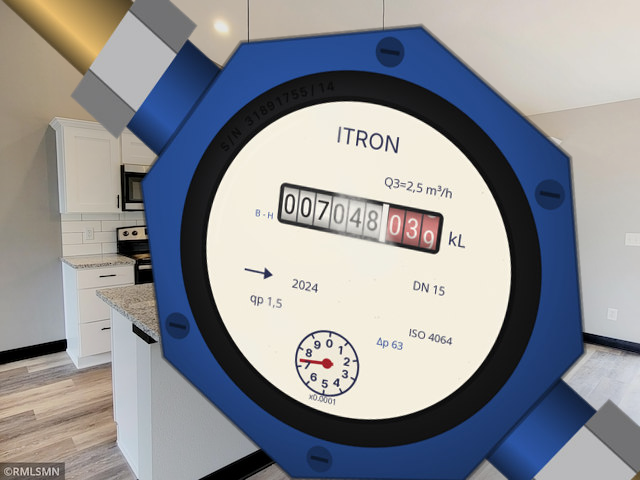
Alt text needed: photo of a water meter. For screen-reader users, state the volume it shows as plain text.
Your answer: 7048.0387 kL
